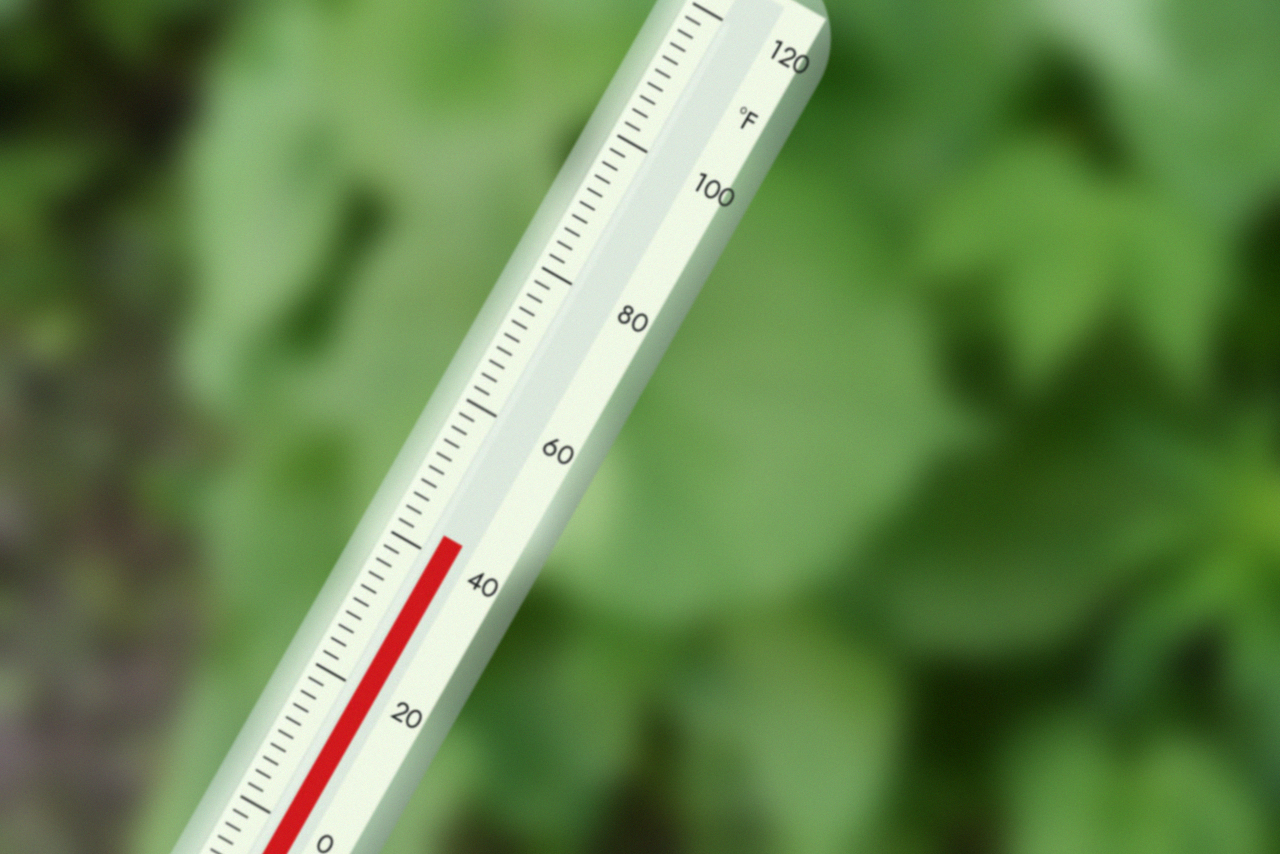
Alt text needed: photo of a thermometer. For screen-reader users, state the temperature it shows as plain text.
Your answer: 43 °F
